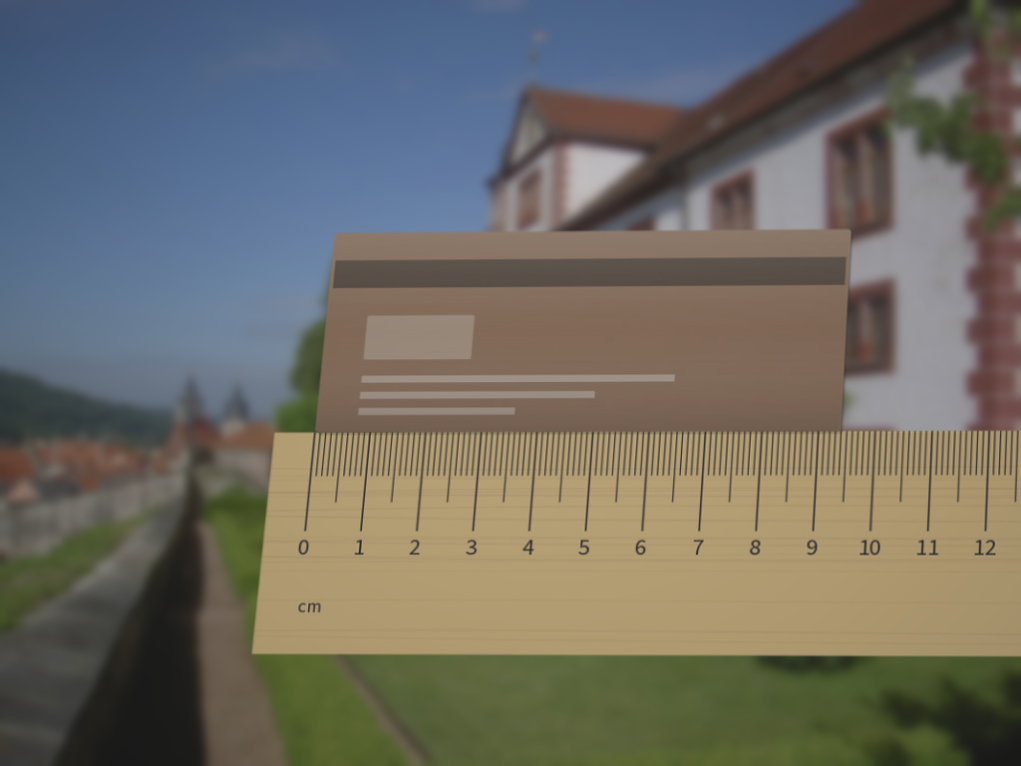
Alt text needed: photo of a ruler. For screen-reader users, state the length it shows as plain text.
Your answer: 9.4 cm
